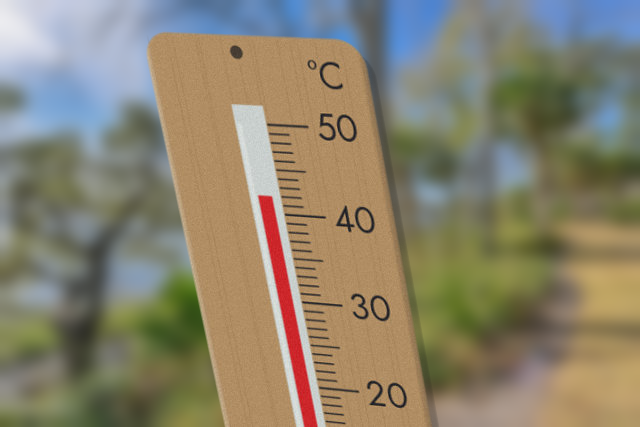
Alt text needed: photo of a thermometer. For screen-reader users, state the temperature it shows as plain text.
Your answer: 42 °C
